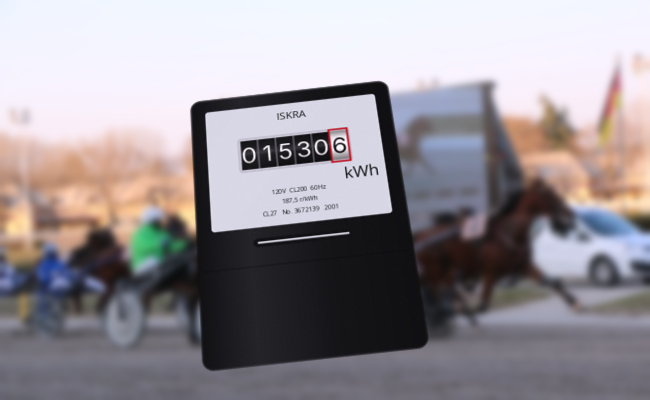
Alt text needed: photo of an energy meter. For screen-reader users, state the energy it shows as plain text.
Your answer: 1530.6 kWh
